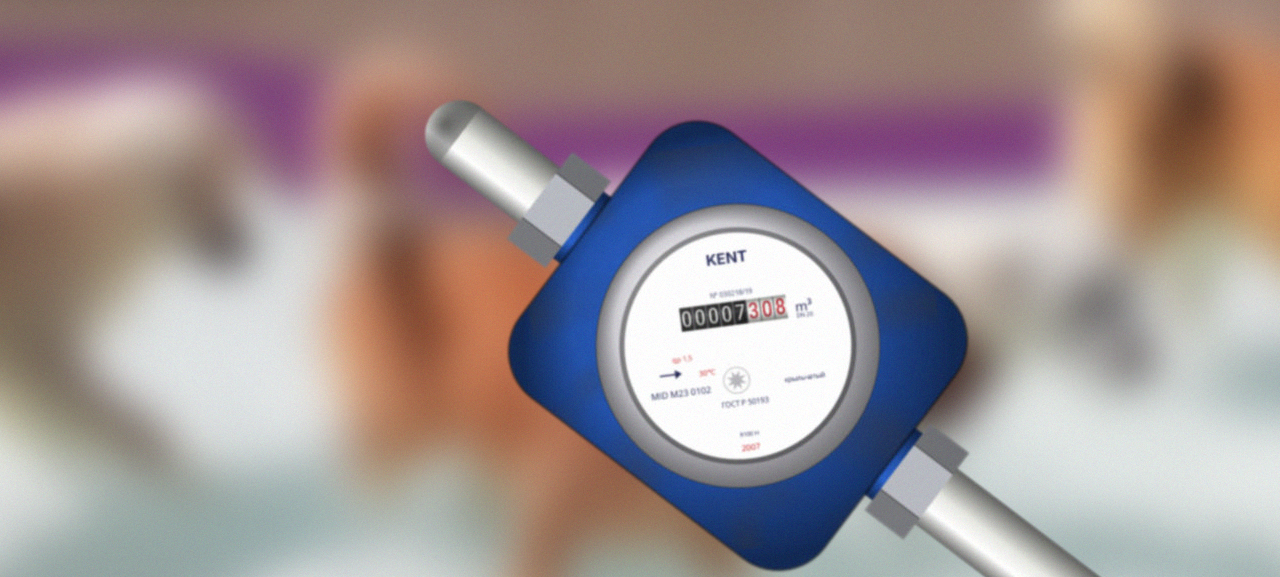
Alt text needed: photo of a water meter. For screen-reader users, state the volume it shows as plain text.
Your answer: 7.308 m³
